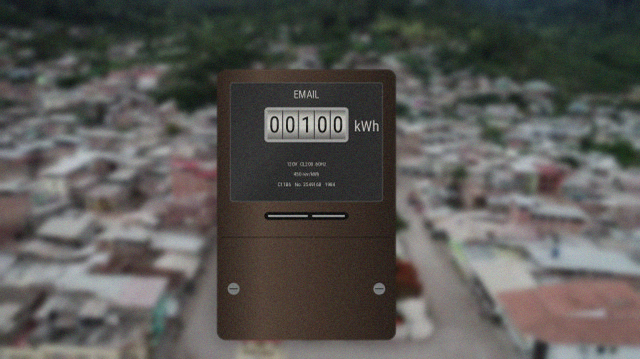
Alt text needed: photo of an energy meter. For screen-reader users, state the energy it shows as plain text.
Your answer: 100 kWh
